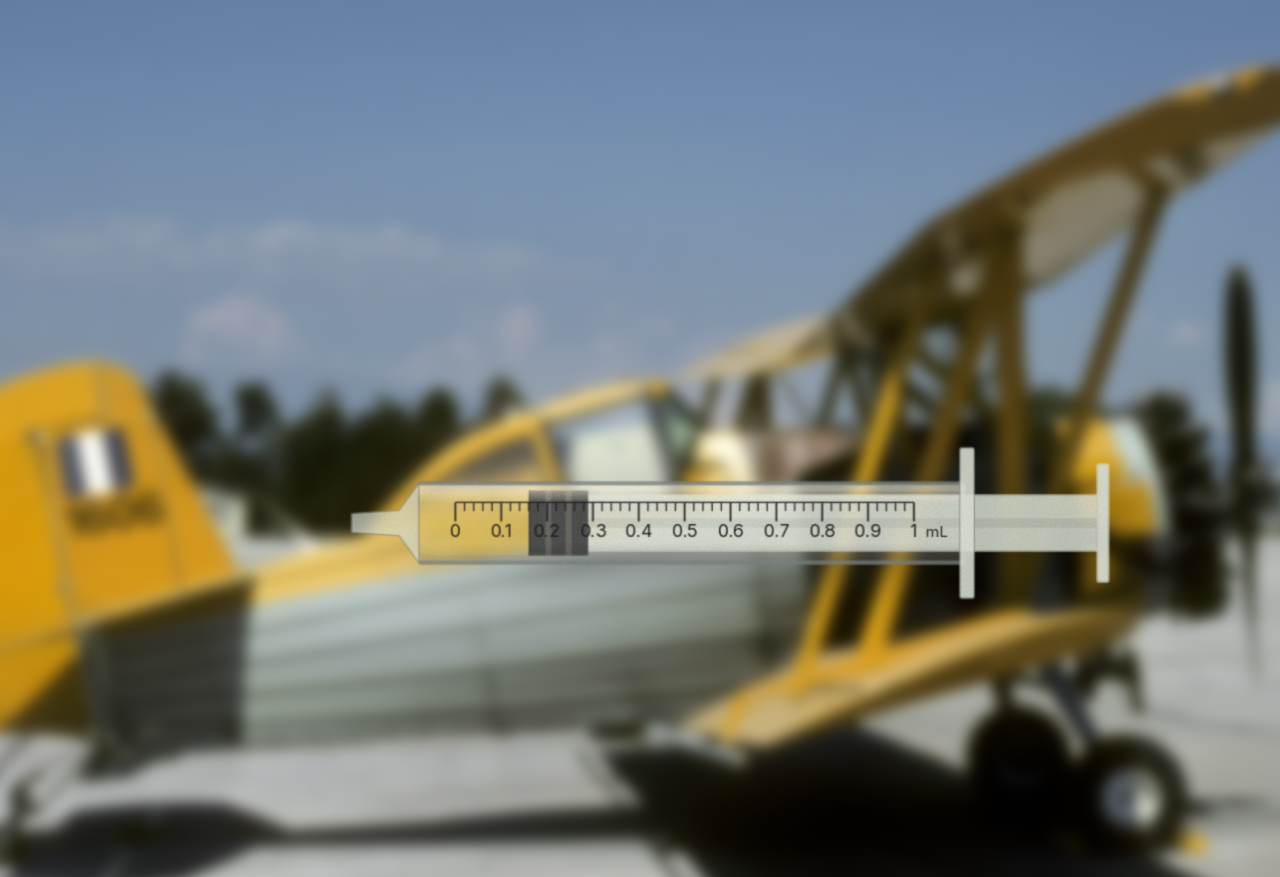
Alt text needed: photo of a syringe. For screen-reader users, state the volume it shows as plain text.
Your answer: 0.16 mL
